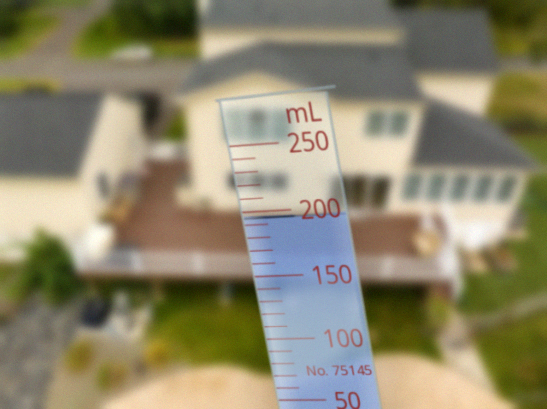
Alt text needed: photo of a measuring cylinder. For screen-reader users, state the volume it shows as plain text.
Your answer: 195 mL
